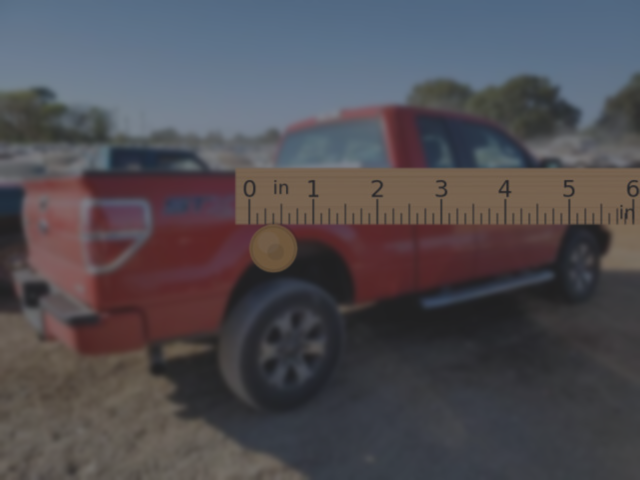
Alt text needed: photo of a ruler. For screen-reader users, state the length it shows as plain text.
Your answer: 0.75 in
